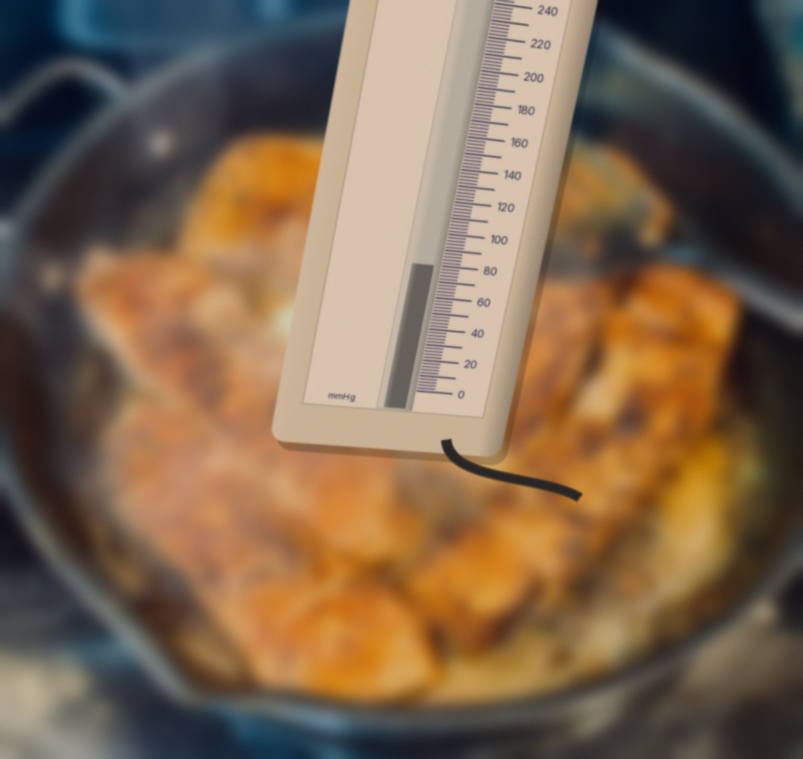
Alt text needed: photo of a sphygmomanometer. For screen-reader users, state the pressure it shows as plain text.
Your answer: 80 mmHg
